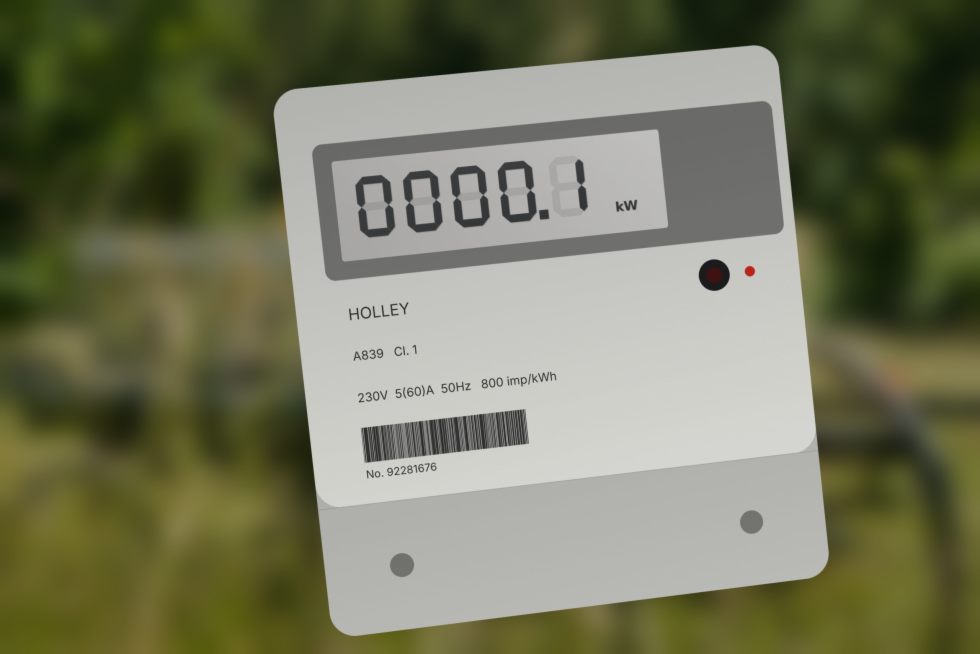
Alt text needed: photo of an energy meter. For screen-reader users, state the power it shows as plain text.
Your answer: 0.1 kW
